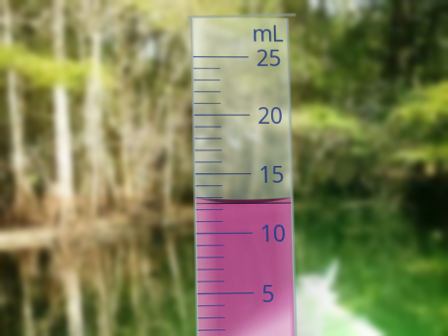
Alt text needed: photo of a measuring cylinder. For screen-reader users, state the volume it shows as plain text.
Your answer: 12.5 mL
